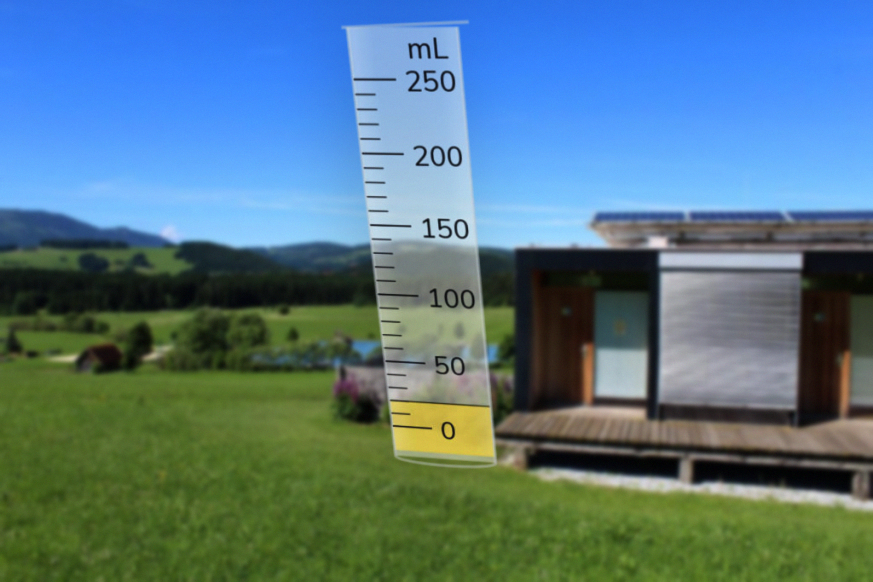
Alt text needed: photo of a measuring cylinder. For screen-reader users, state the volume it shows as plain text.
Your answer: 20 mL
